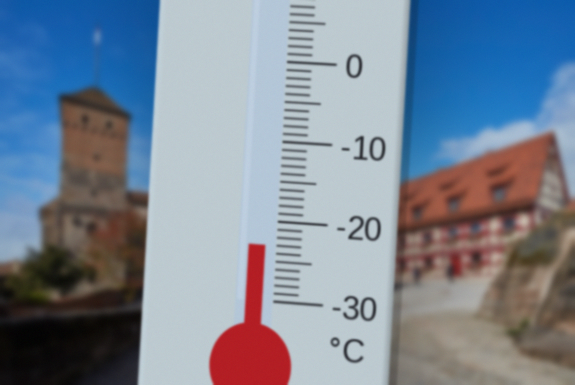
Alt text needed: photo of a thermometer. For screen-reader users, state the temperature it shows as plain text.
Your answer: -23 °C
